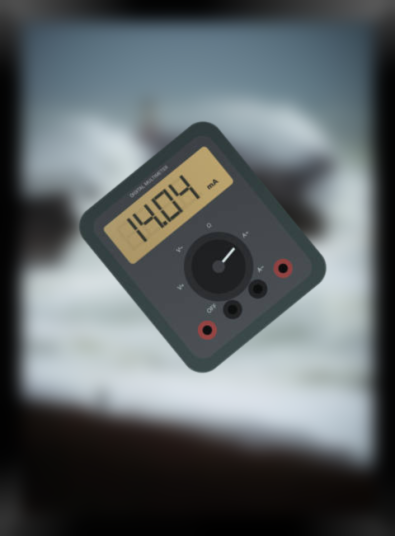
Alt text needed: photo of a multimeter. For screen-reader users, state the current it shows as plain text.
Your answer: 14.04 mA
